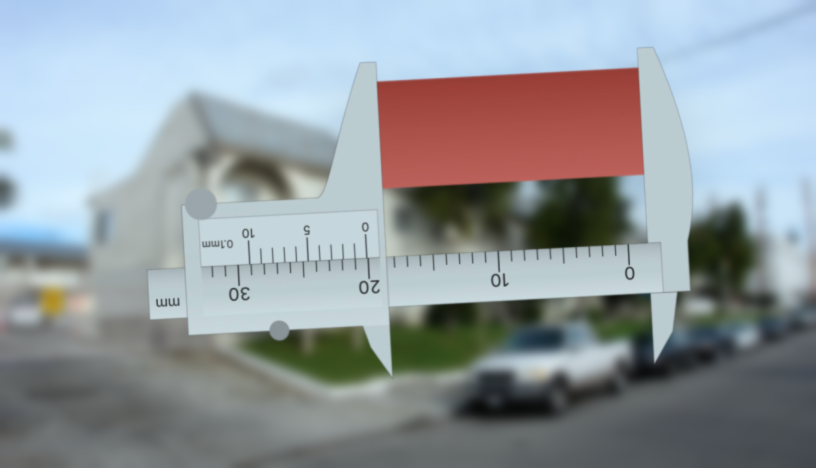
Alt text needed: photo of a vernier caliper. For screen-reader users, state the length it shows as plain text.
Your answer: 20.1 mm
